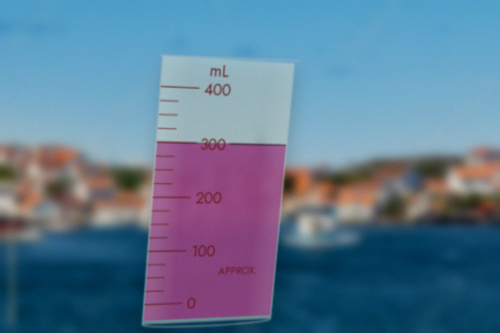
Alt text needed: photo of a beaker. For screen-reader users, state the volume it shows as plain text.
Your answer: 300 mL
